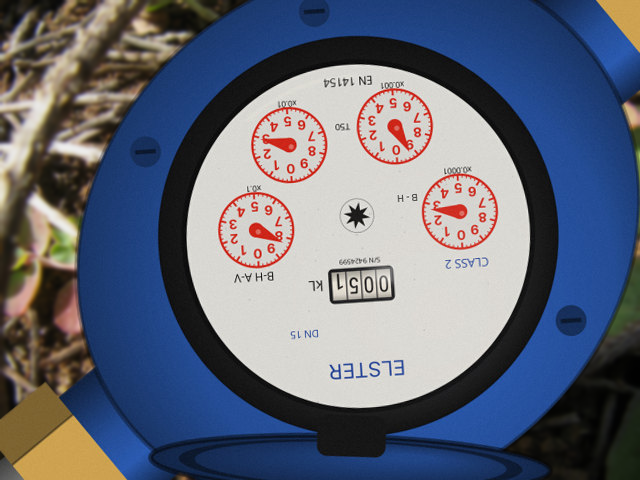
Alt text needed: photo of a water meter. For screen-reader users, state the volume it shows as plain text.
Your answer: 50.8292 kL
